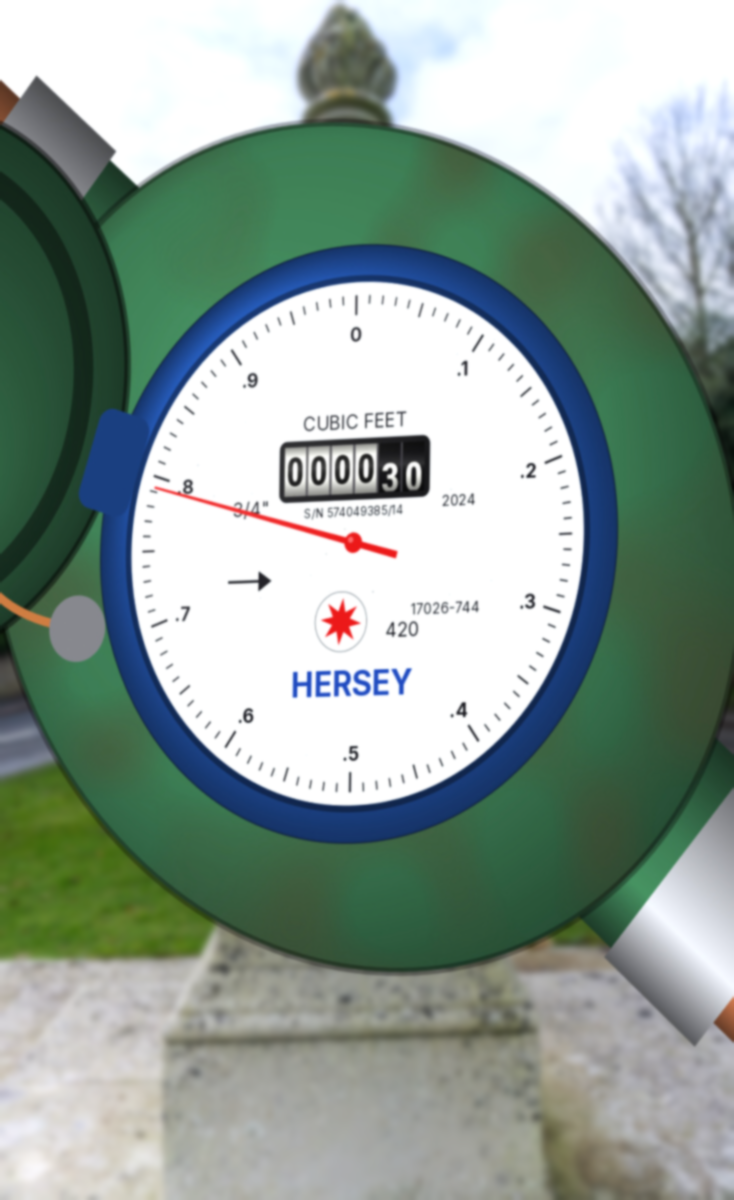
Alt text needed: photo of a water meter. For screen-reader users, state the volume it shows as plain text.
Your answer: 29.79 ft³
